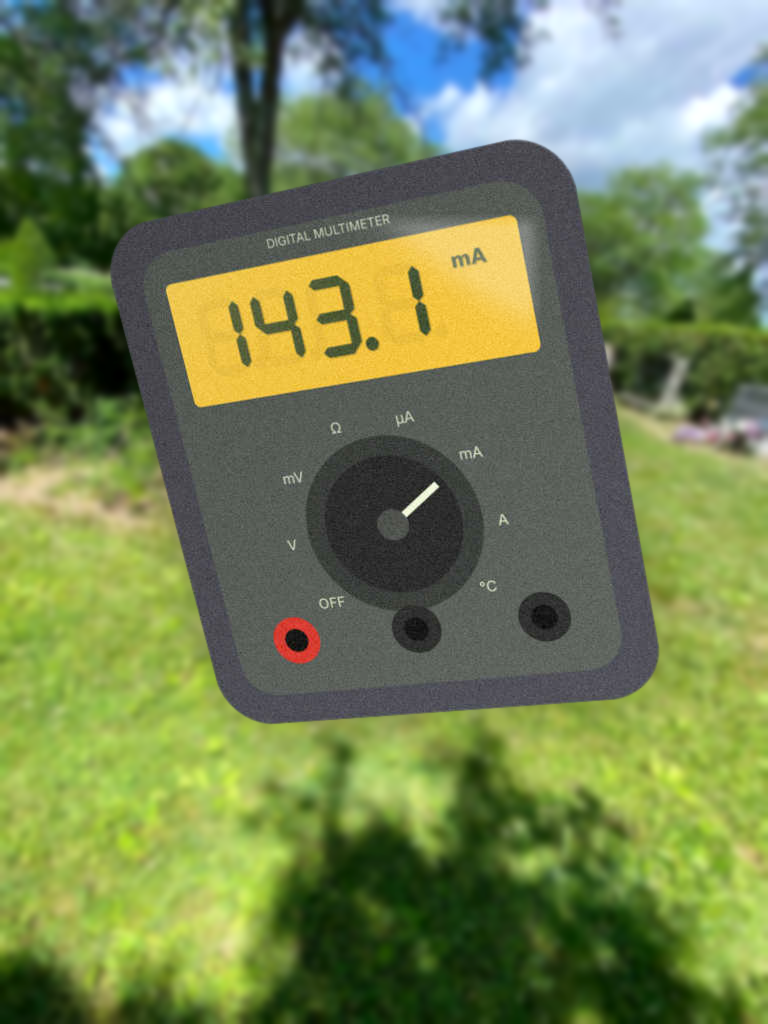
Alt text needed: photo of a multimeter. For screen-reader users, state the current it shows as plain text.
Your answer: 143.1 mA
